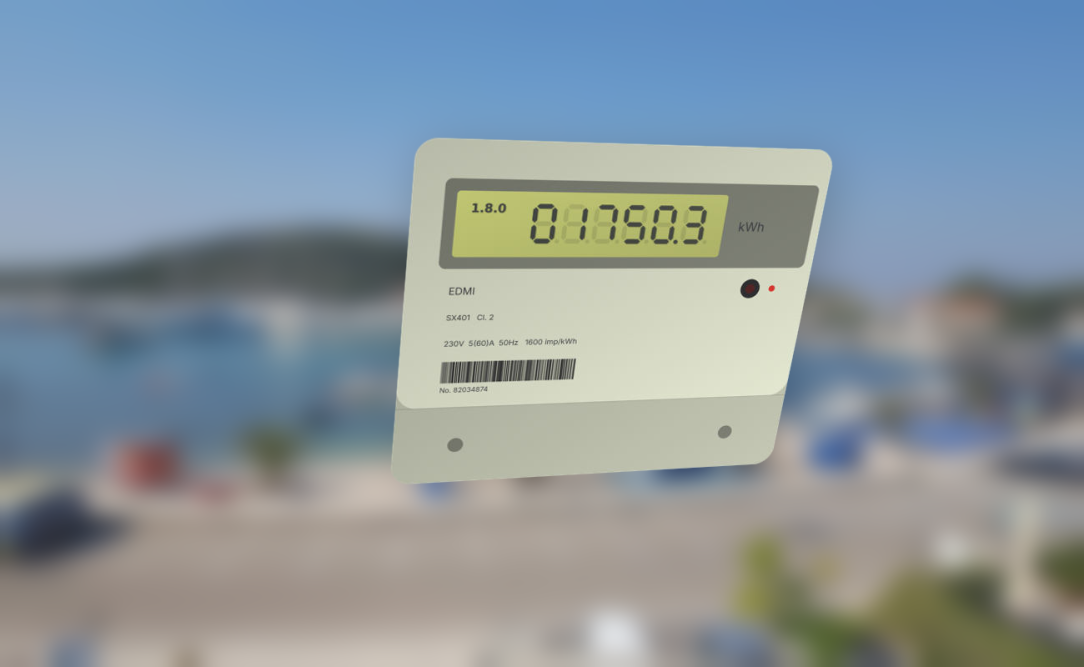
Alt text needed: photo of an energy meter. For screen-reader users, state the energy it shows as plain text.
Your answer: 1750.3 kWh
